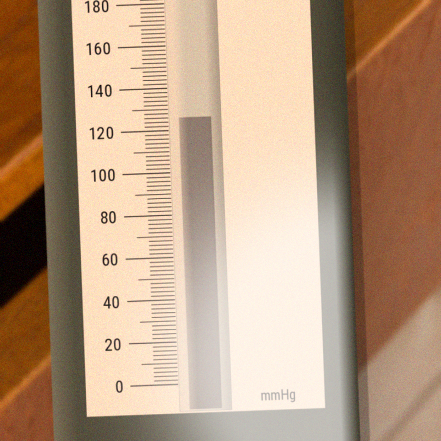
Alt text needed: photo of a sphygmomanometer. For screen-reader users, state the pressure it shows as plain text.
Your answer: 126 mmHg
